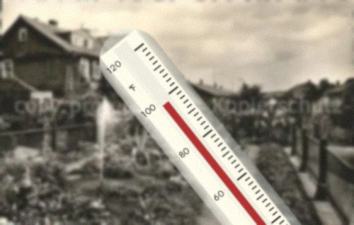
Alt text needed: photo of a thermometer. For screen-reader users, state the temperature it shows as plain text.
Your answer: 98 °F
